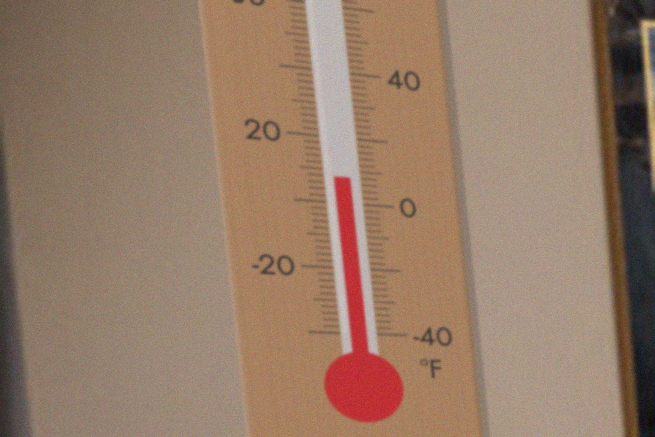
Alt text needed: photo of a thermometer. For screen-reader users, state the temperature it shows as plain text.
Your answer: 8 °F
